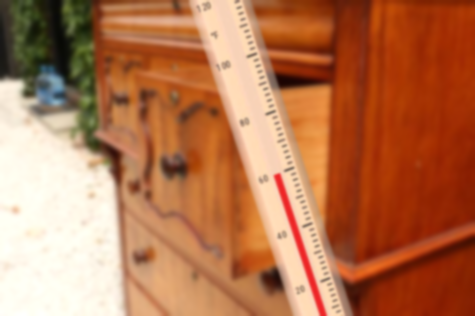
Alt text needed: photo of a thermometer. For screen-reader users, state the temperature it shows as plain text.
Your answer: 60 °F
